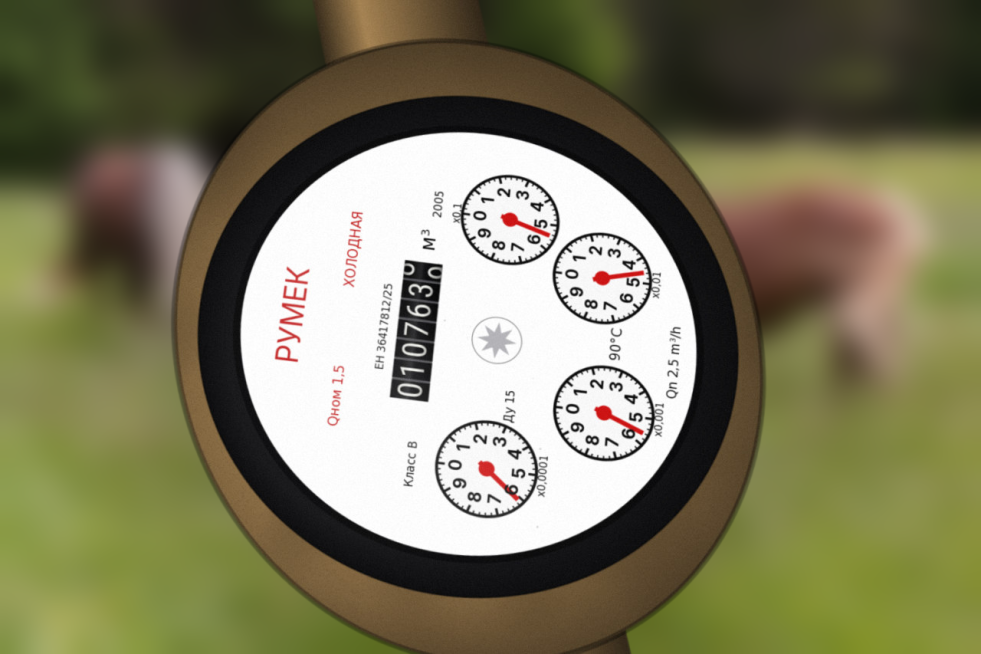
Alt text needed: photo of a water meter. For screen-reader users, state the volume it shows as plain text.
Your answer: 107638.5456 m³
